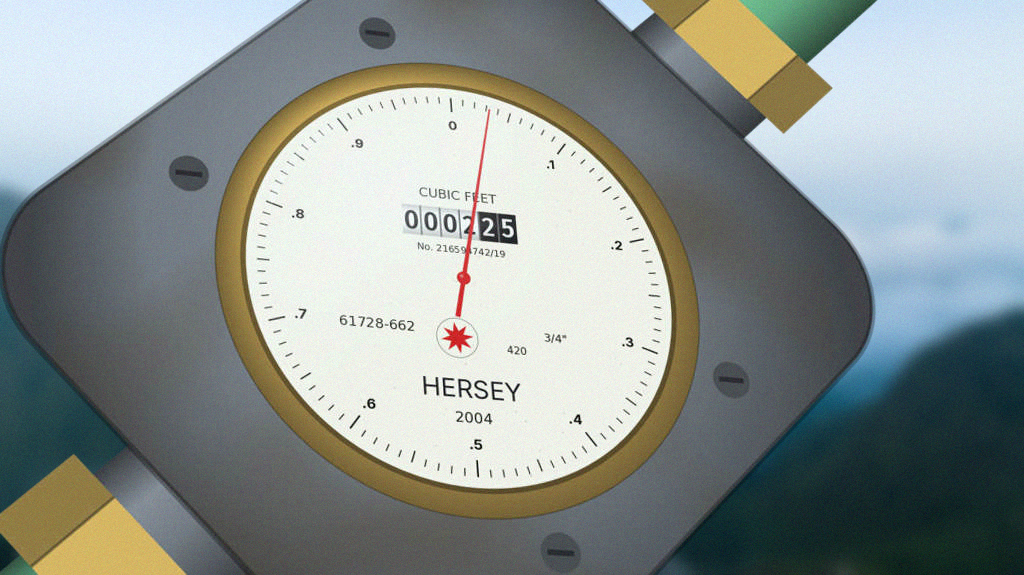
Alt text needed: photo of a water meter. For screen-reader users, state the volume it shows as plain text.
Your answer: 225.03 ft³
